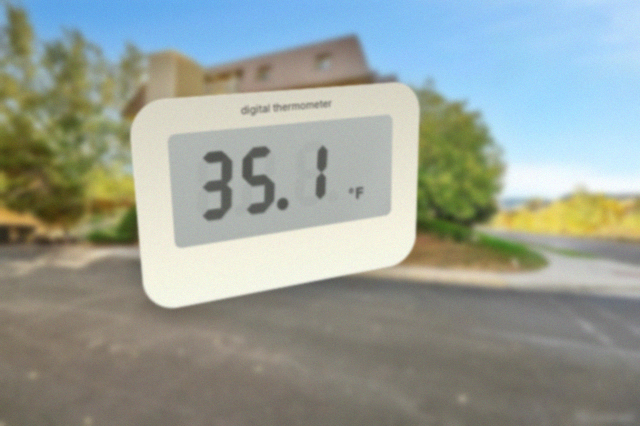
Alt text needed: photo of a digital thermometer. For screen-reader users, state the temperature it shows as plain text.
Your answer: 35.1 °F
